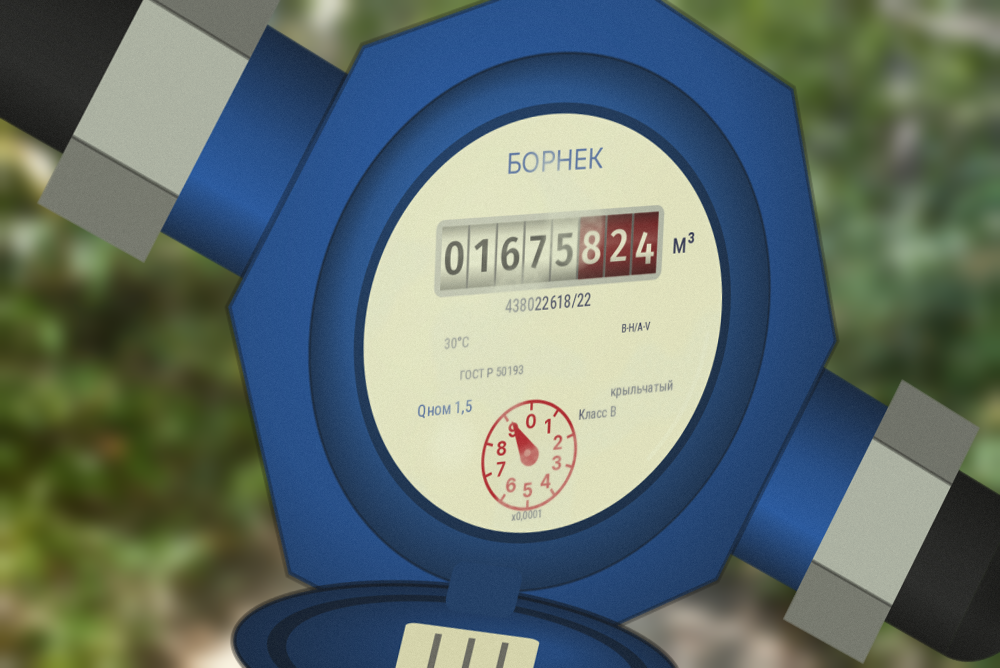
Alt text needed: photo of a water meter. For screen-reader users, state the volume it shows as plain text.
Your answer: 1675.8239 m³
